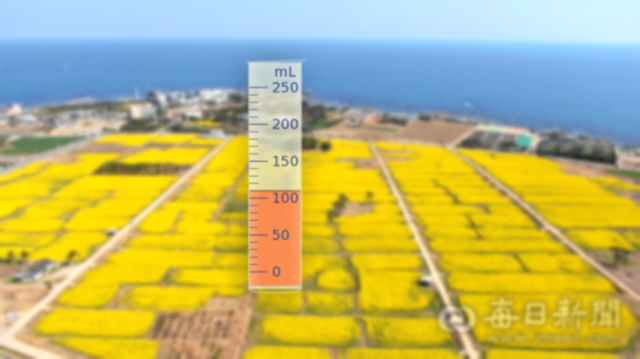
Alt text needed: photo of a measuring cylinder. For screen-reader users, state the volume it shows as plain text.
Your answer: 110 mL
